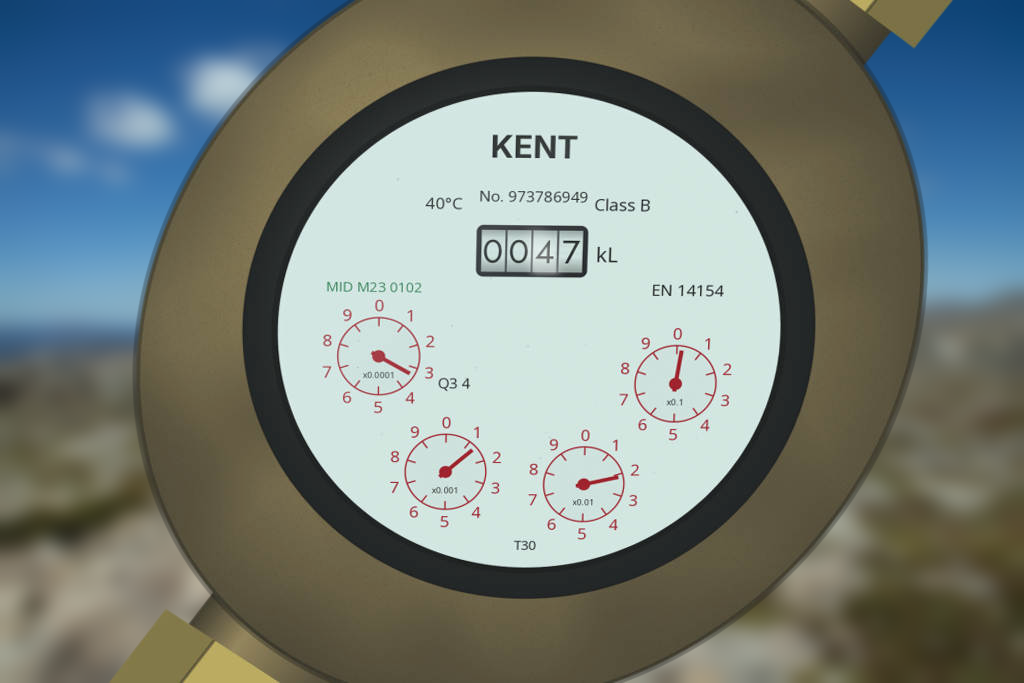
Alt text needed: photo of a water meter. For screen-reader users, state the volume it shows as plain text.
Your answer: 47.0213 kL
